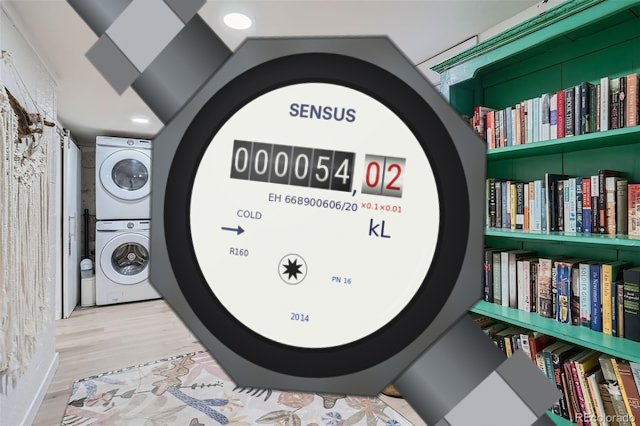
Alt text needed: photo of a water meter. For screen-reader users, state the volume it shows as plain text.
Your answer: 54.02 kL
